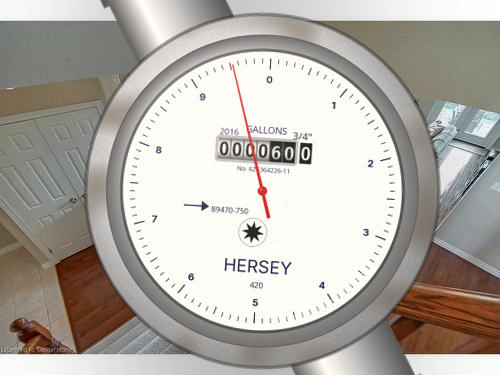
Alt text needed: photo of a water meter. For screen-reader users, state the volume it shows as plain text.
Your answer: 599.5 gal
